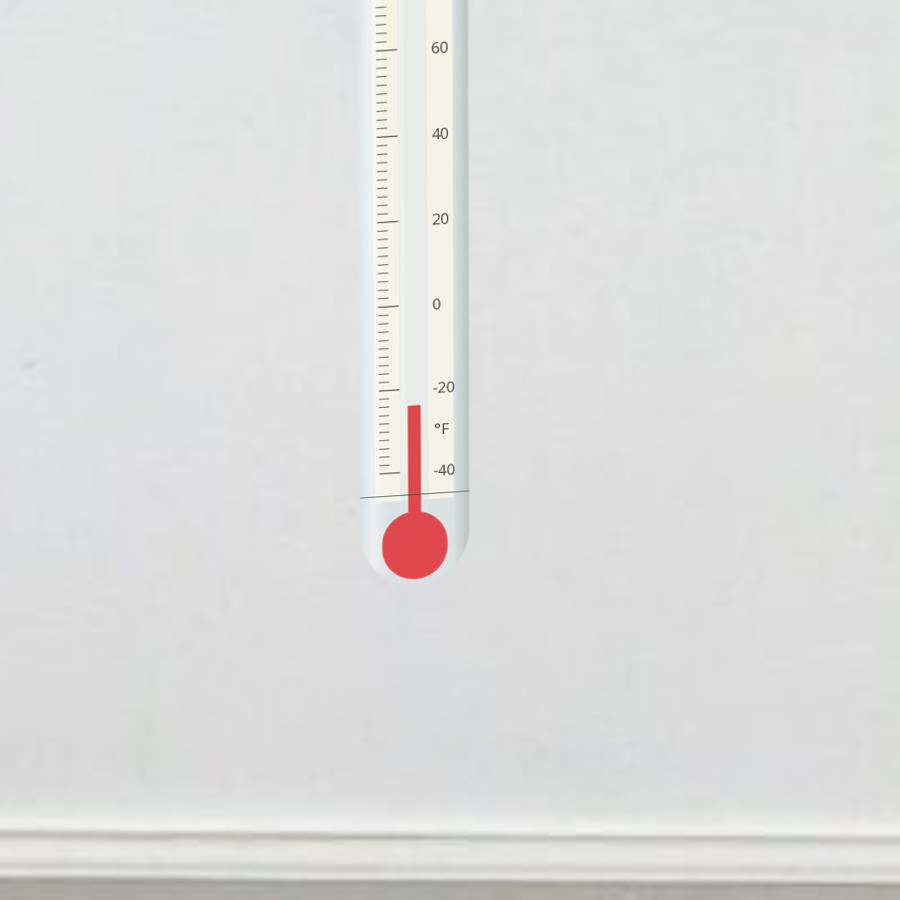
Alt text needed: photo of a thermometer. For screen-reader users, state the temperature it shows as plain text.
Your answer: -24 °F
